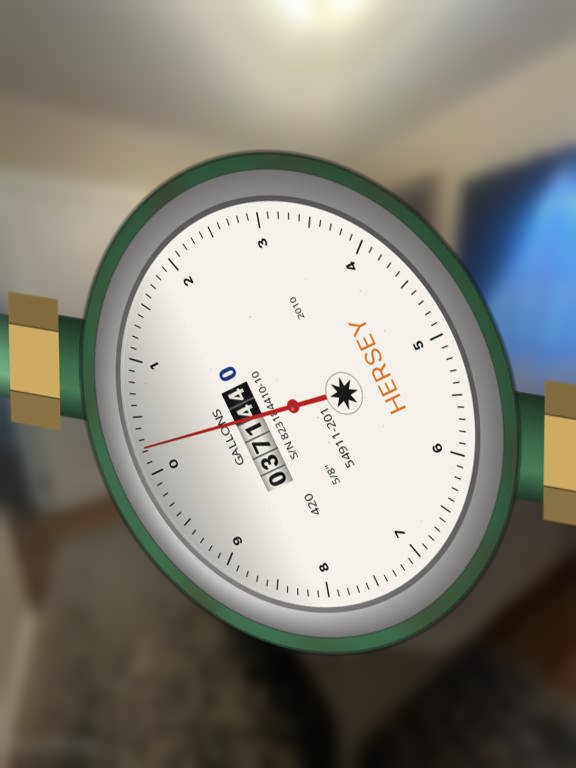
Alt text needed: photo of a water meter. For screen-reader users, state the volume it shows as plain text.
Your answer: 371440.2 gal
